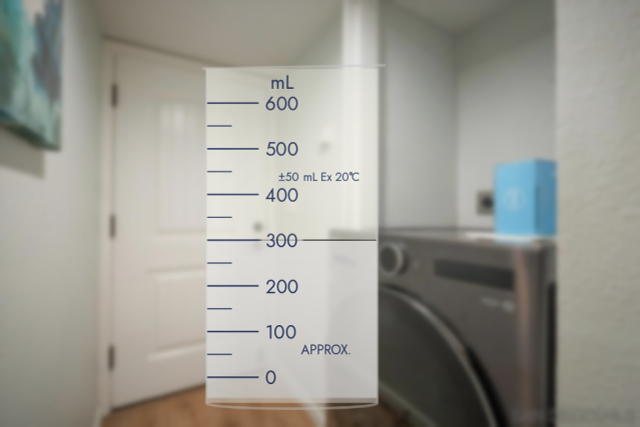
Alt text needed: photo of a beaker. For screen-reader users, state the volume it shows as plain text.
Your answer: 300 mL
